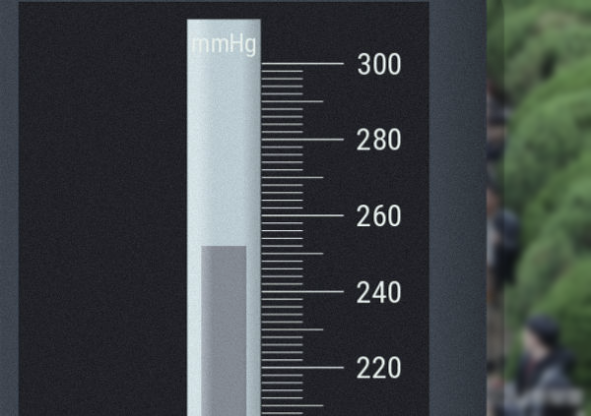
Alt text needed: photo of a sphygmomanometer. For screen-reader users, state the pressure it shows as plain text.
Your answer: 252 mmHg
